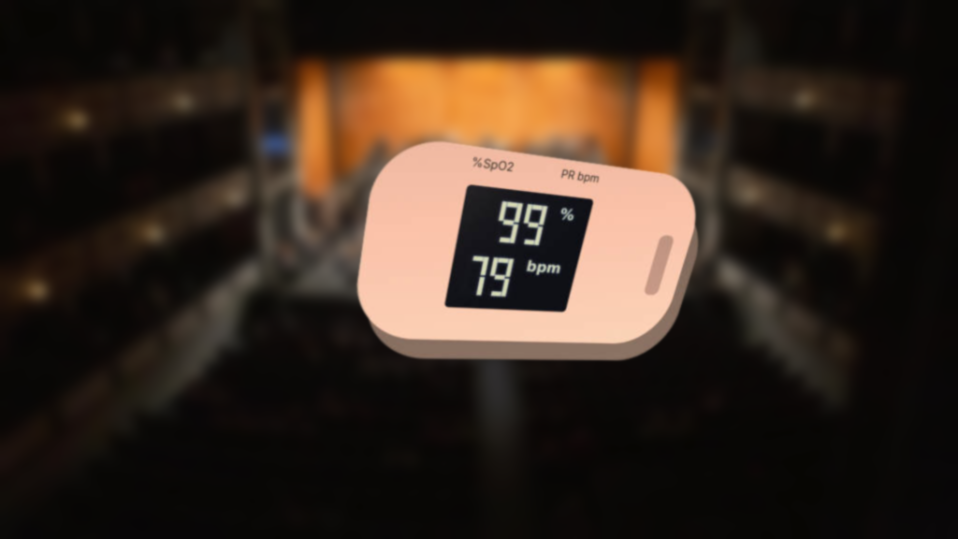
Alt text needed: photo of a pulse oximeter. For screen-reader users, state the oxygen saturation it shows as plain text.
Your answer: 99 %
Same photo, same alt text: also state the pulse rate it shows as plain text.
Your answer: 79 bpm
